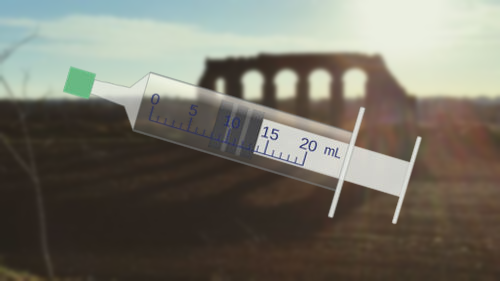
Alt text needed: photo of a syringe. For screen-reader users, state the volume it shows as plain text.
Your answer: 8 mL
